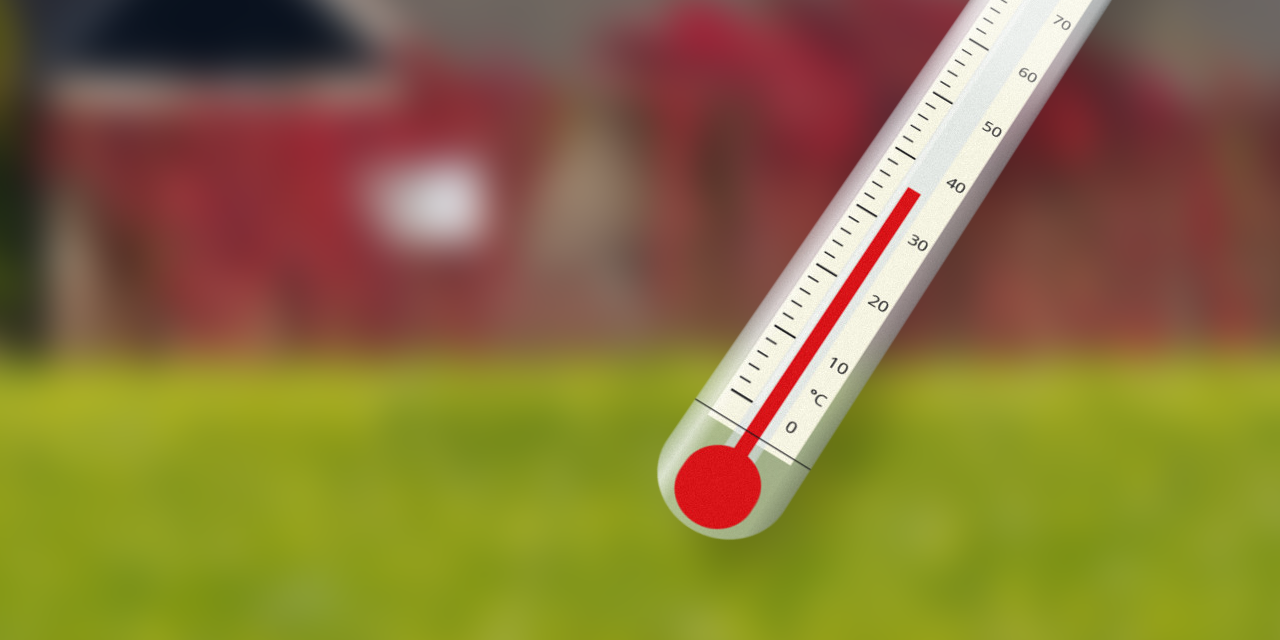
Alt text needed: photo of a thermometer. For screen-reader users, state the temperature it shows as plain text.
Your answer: 36 °C
